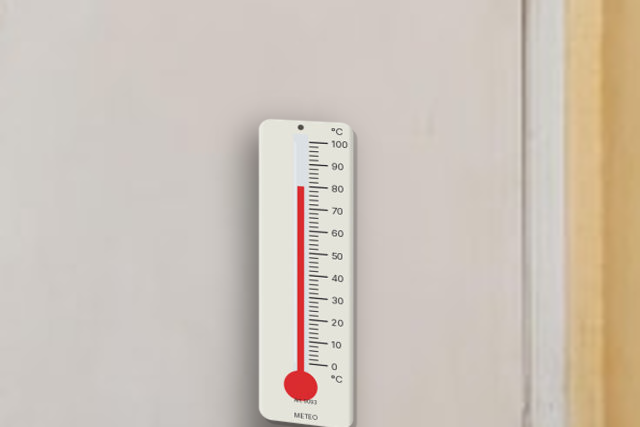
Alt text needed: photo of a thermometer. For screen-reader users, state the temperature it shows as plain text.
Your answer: 80 °C
